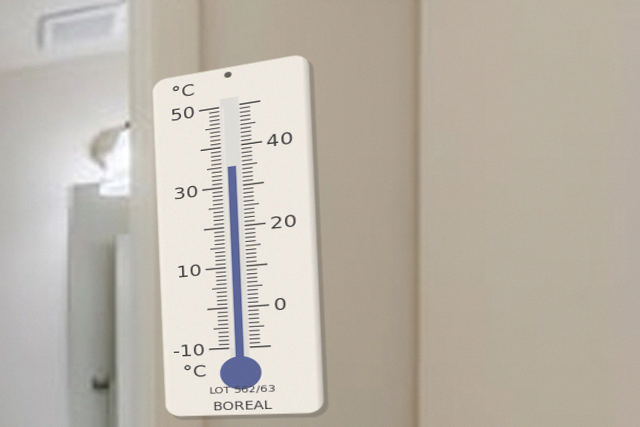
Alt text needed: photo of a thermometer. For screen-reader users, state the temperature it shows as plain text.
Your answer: 35 °C
